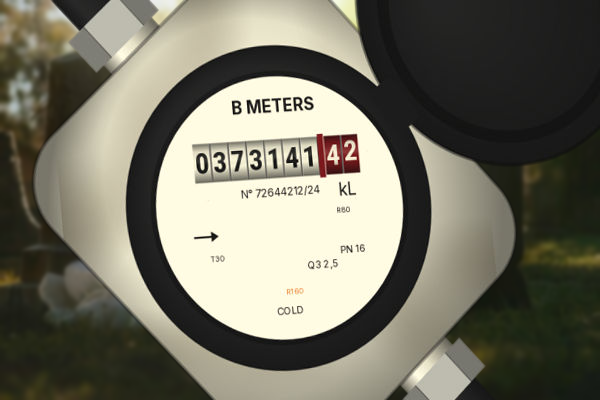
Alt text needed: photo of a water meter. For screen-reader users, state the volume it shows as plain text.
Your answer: 373141.42 kL
